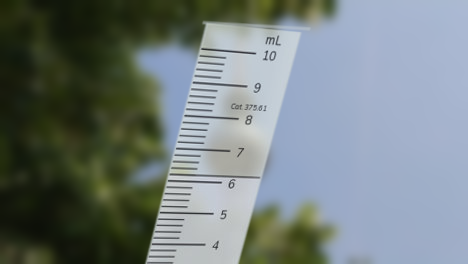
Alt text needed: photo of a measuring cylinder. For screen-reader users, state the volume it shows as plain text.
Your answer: 6.2 mL
